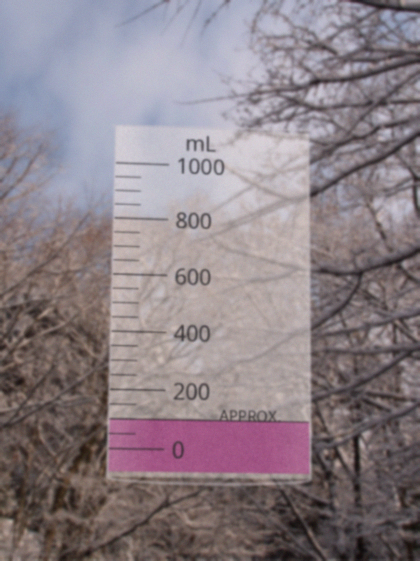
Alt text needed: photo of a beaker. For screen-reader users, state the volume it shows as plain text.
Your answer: 100 mL
